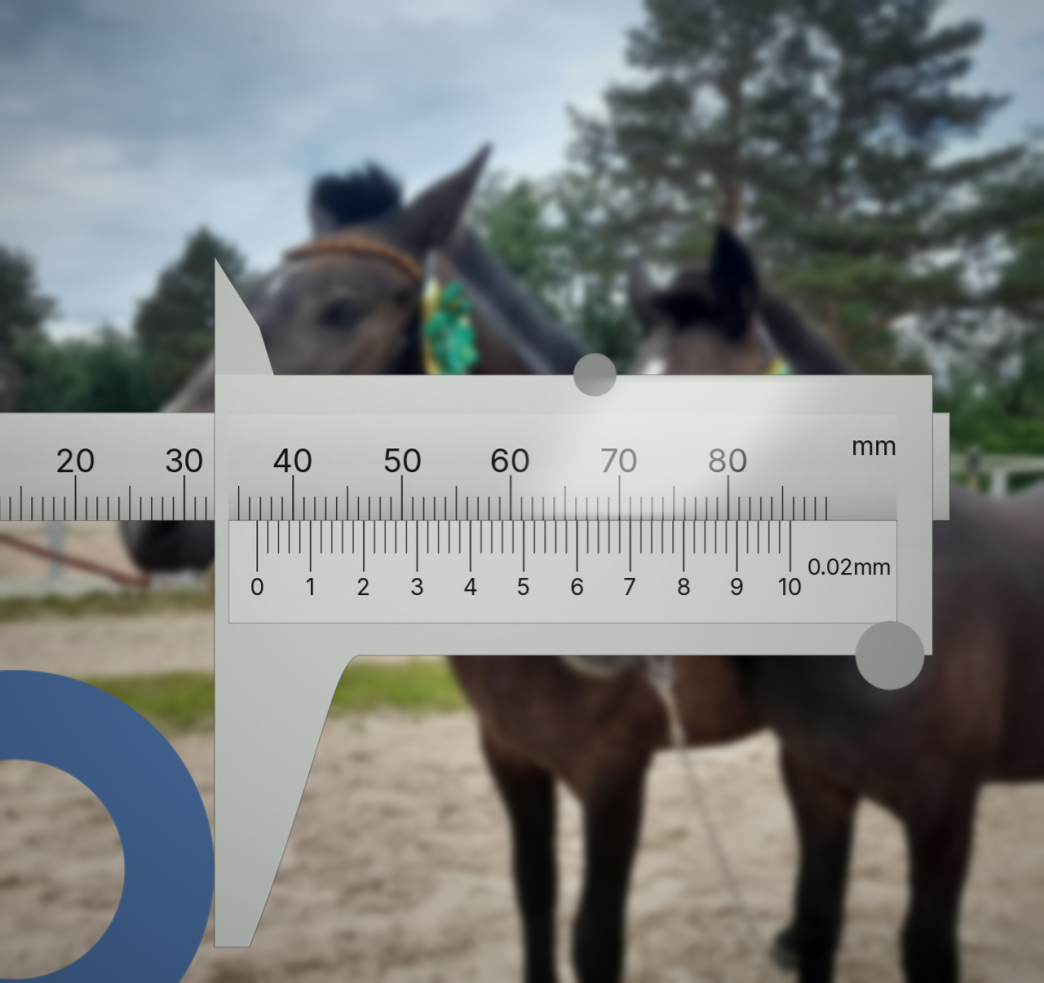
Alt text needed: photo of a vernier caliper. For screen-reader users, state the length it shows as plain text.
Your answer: 36.7 mm
